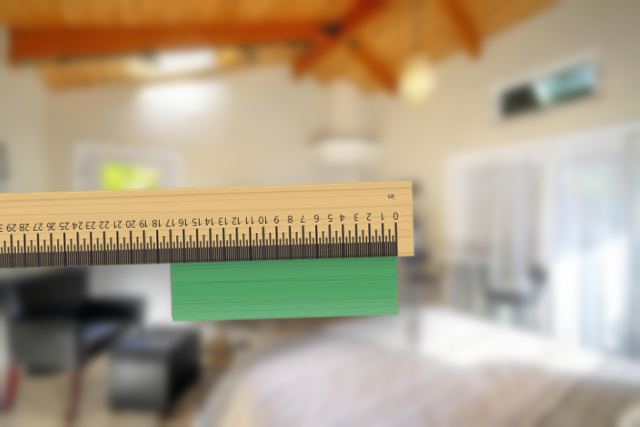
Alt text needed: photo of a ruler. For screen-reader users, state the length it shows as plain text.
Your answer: 17 in
